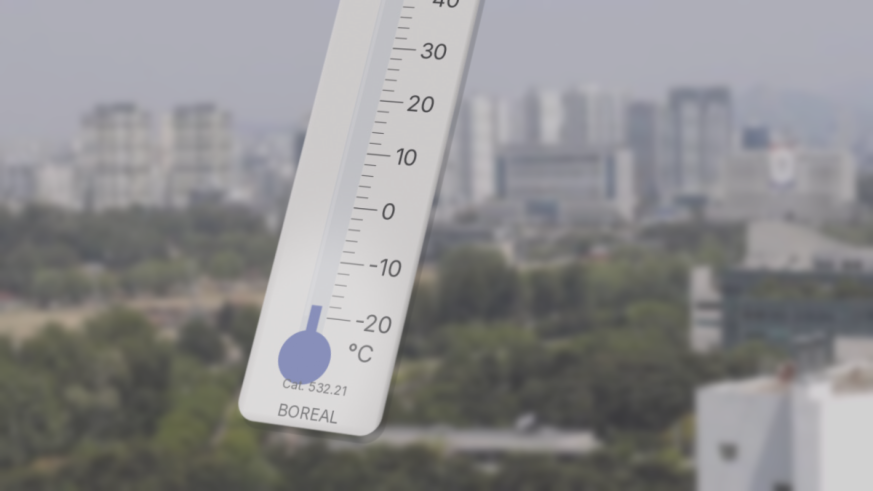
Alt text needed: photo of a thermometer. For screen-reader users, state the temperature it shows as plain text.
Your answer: -18 °C
